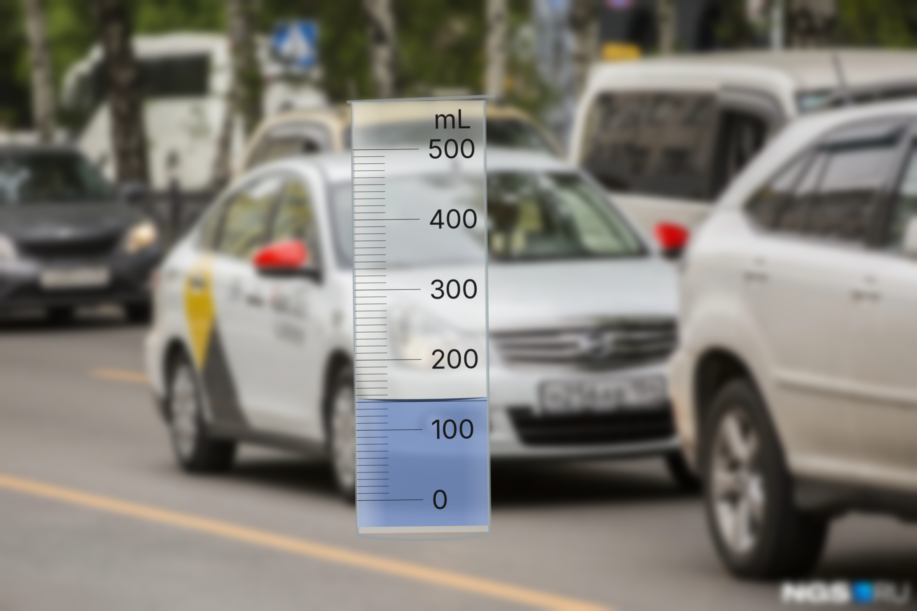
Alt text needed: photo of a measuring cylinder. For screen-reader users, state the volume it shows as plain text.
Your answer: 140 mL
